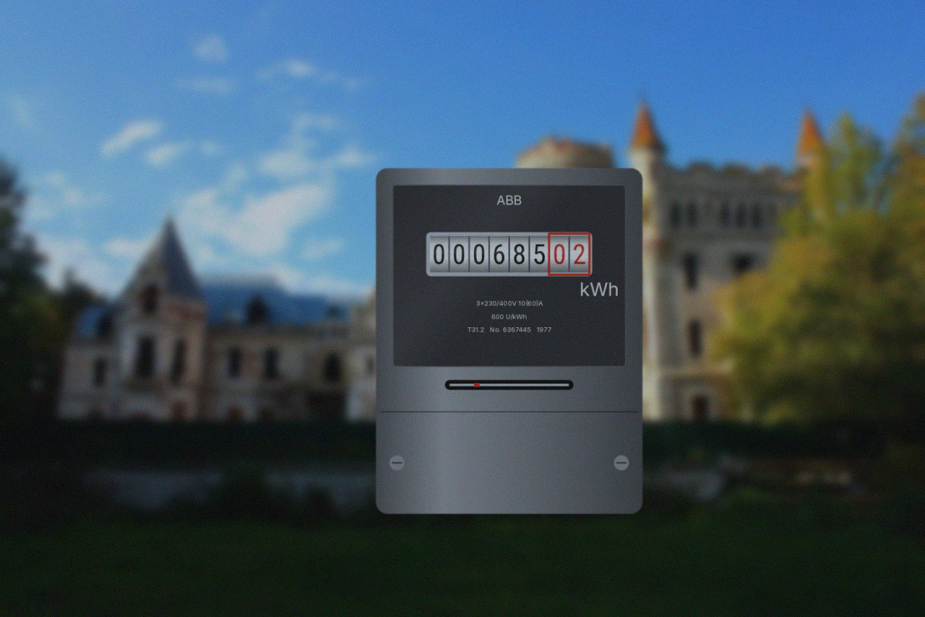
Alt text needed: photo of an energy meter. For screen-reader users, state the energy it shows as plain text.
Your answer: 685.02 kWh
